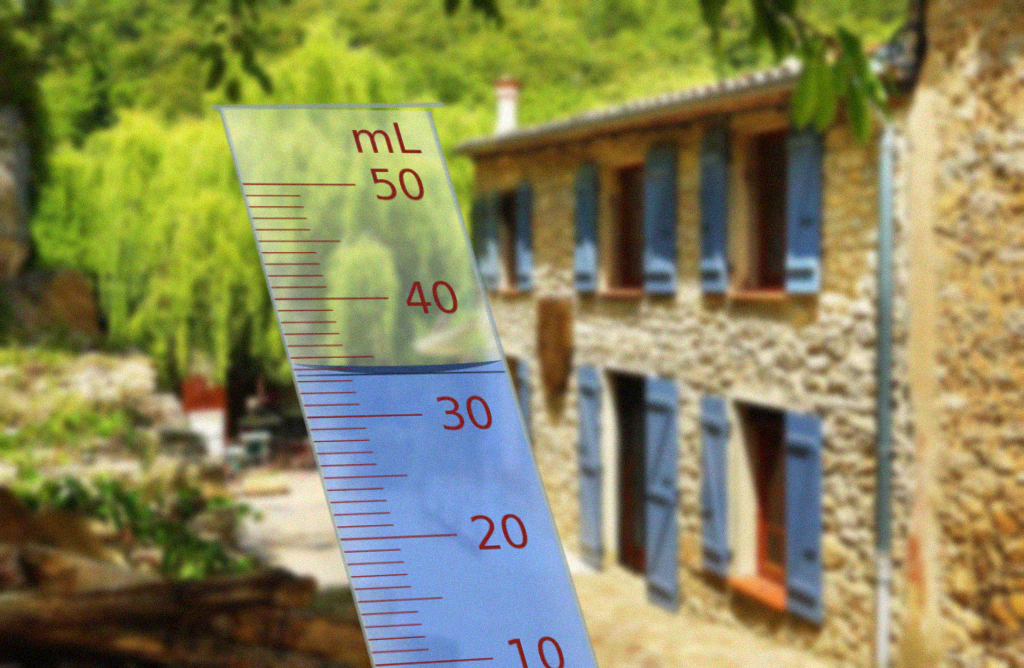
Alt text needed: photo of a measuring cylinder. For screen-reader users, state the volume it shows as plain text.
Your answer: 33.5 mL
